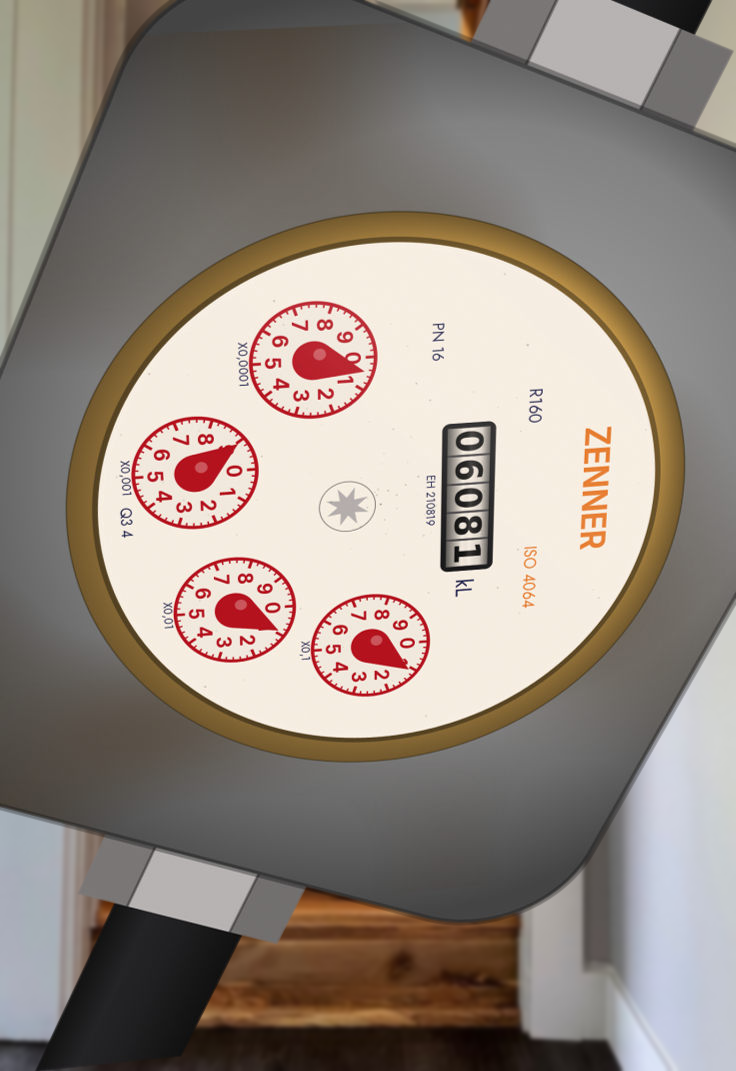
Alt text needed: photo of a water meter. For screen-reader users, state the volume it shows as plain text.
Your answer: 6081.1090 kL
